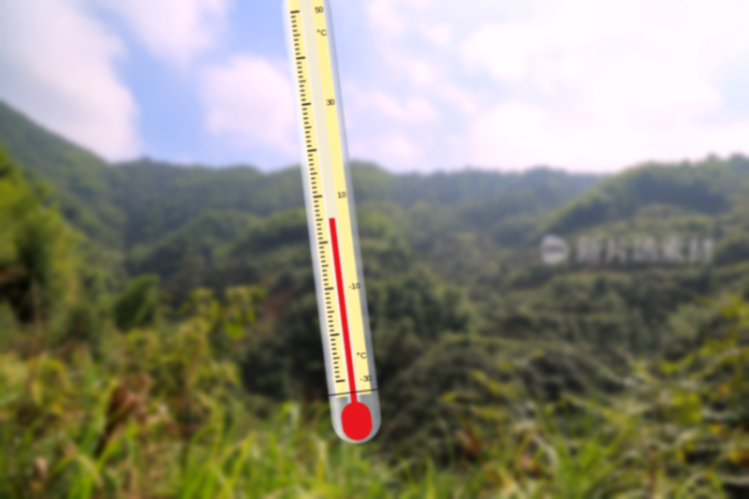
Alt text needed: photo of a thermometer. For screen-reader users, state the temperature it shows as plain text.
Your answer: 5 °C
